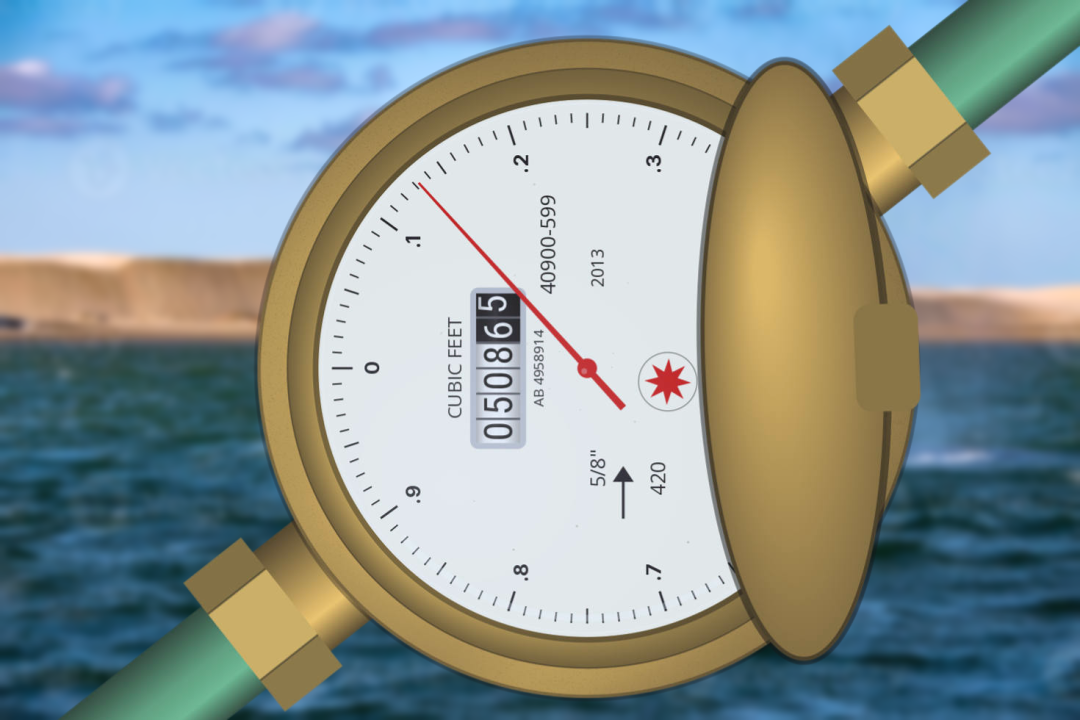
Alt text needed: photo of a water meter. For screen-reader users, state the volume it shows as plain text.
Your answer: 50865.13 ft³
